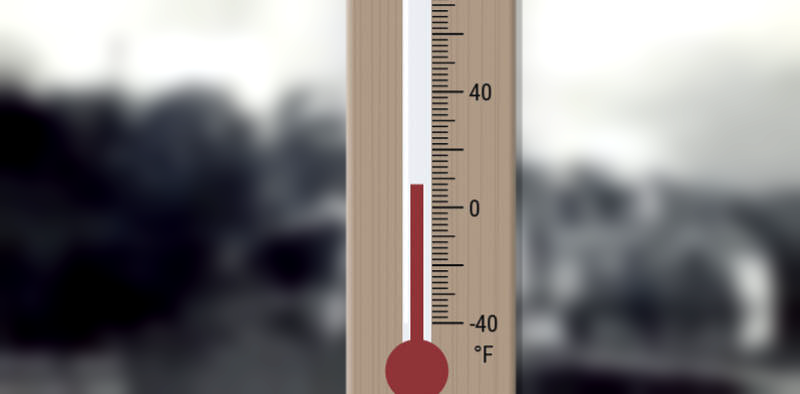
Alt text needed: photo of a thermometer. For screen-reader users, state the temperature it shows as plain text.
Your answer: 8 °F
